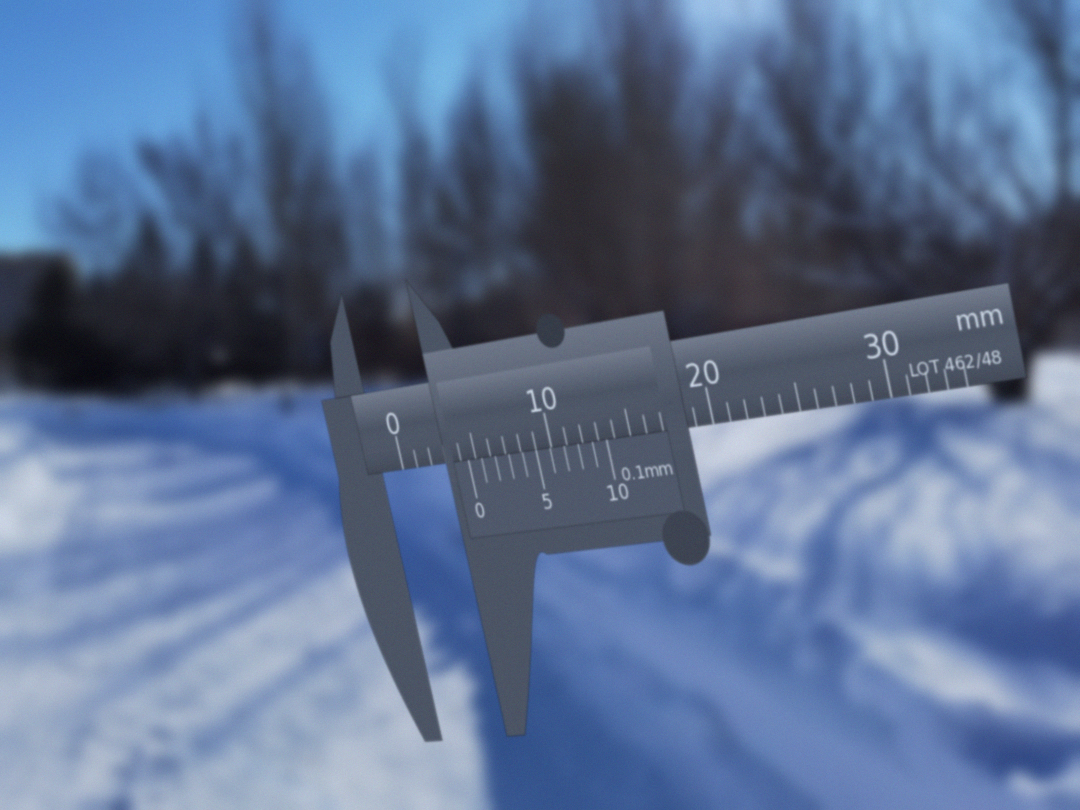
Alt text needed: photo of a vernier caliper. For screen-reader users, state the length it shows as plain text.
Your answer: 4.5 mm
